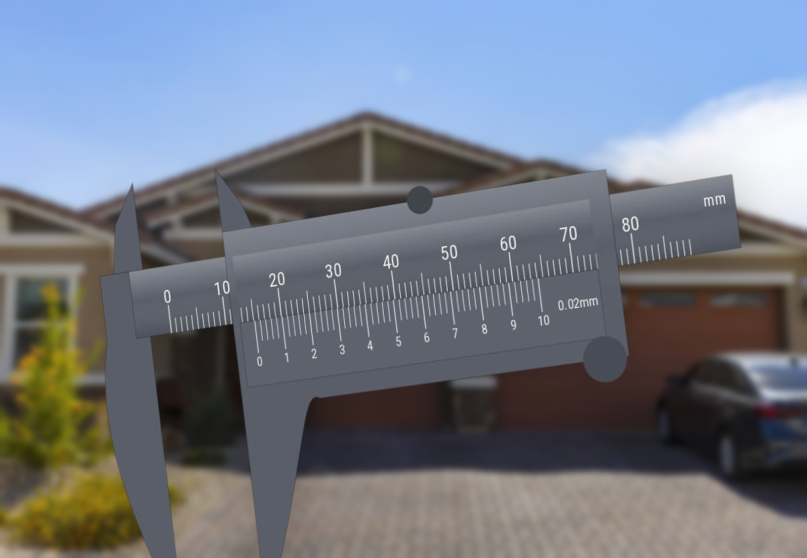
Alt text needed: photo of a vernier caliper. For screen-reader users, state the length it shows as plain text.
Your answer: 15.2 mm
